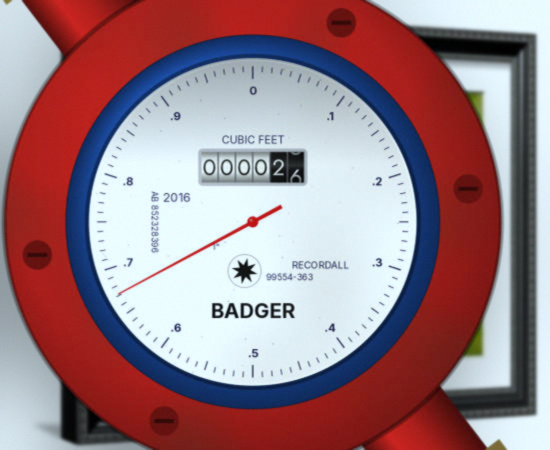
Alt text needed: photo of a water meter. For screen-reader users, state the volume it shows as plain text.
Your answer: 25.67 ft³
